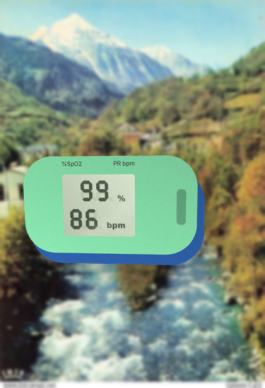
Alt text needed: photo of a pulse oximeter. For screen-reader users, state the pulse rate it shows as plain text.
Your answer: 86 bpm
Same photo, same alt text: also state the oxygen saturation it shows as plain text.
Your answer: 99 %
